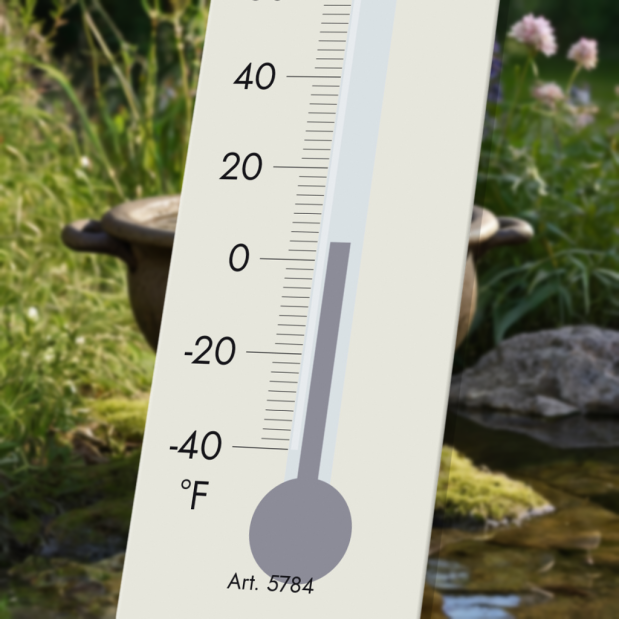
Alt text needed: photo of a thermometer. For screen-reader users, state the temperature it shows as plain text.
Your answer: 4 °F
